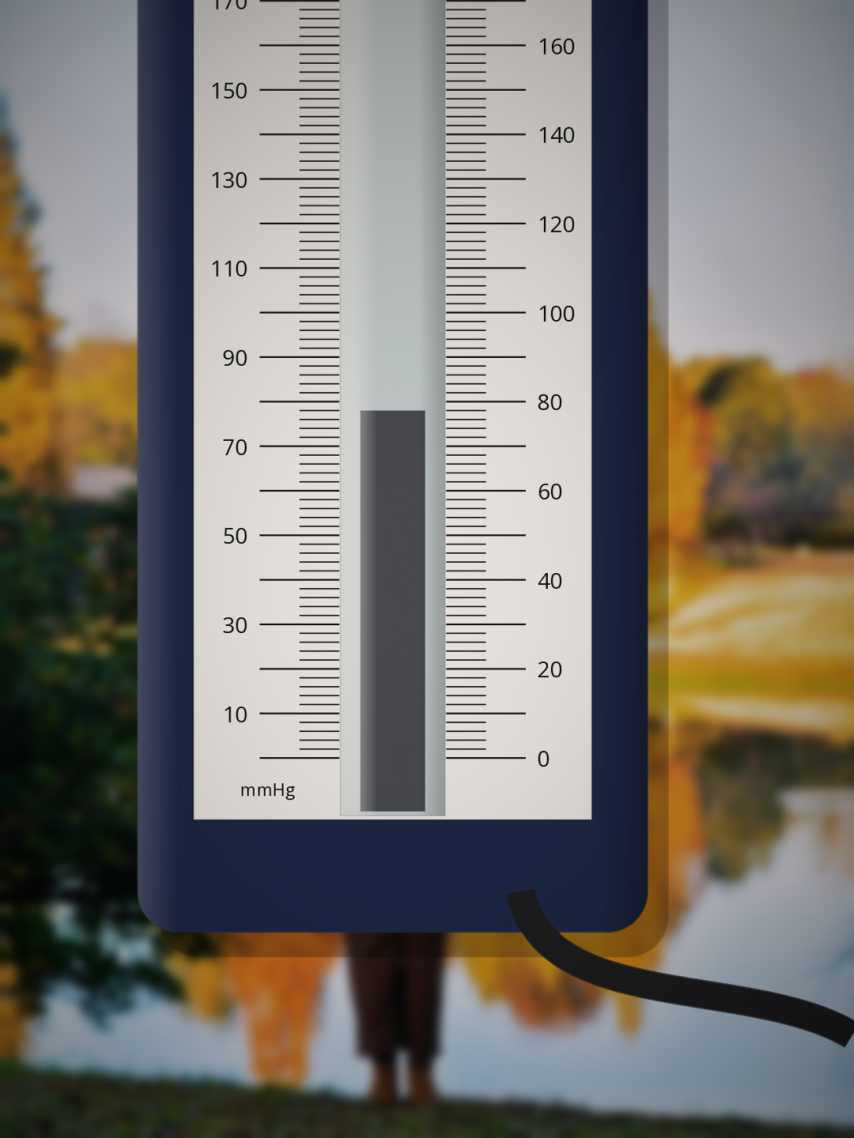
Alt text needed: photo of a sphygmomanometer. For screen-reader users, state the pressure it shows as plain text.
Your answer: 78 mmHg
